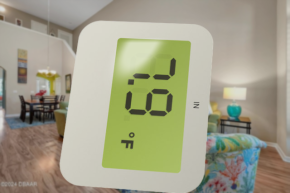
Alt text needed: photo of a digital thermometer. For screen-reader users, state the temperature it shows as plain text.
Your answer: 7.9 °F
